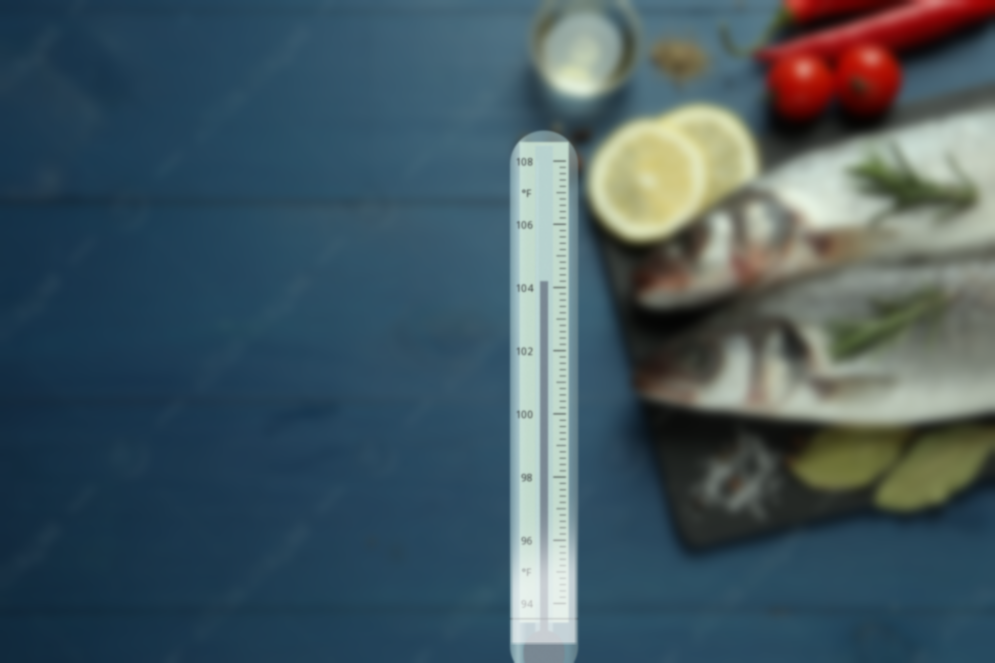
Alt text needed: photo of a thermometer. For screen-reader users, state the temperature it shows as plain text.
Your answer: 104.2 °F
